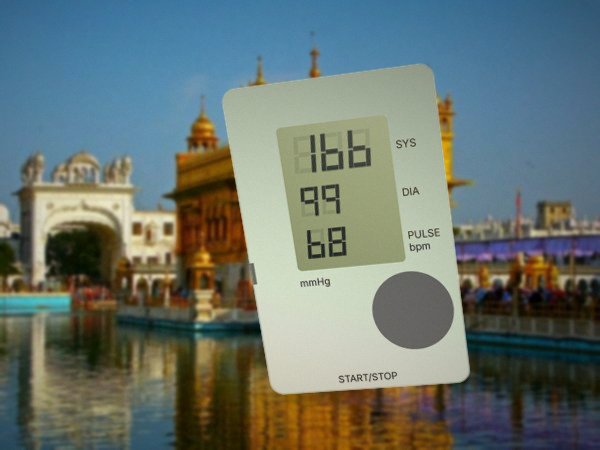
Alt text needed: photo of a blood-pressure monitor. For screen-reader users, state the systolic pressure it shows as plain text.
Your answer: 166 mmHg
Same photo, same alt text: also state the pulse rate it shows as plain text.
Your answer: 68 bpm
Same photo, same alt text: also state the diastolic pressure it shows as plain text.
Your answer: 99 mmHg
